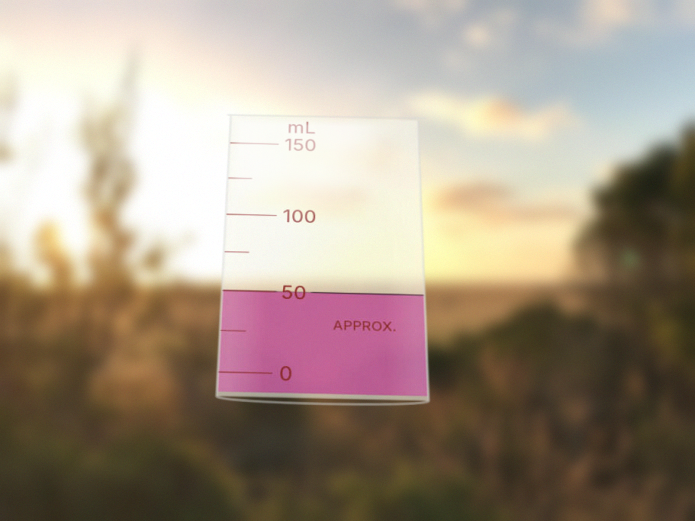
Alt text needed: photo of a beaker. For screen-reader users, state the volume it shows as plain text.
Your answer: 50 mL
